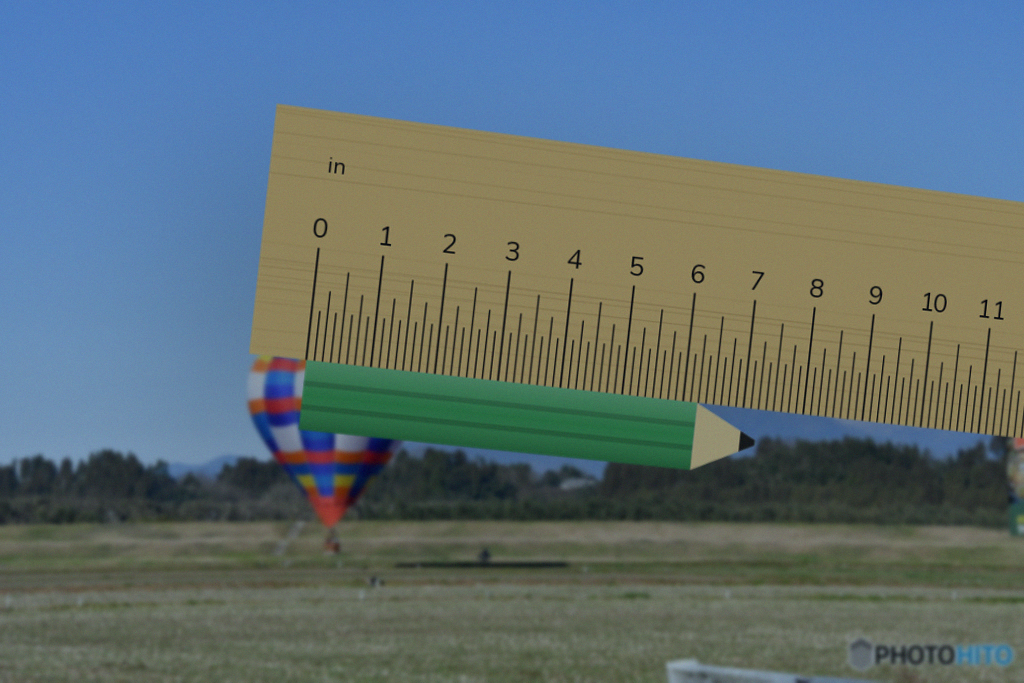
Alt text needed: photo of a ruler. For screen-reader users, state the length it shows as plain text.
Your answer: 7.25 in
